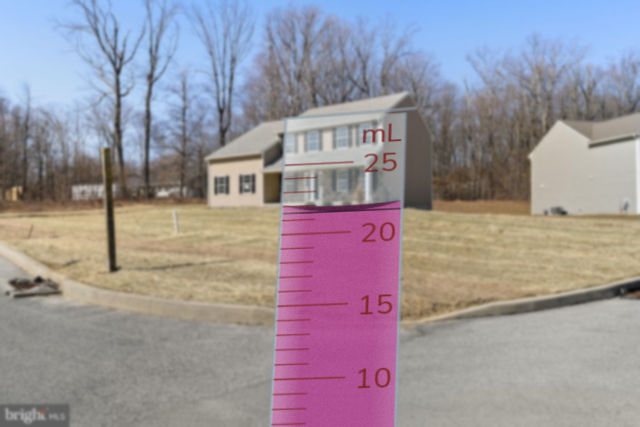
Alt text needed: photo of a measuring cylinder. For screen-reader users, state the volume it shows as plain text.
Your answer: 21.5 mL
